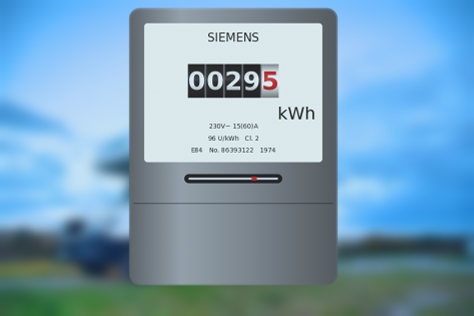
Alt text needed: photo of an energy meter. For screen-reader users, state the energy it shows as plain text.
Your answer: 29.5 kWh
